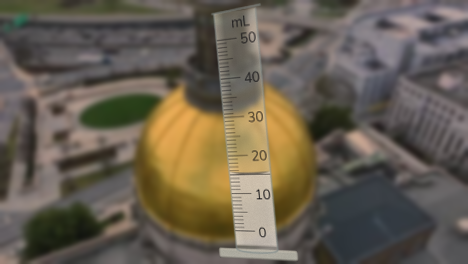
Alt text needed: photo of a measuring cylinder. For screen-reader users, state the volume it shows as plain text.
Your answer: 15 mL
